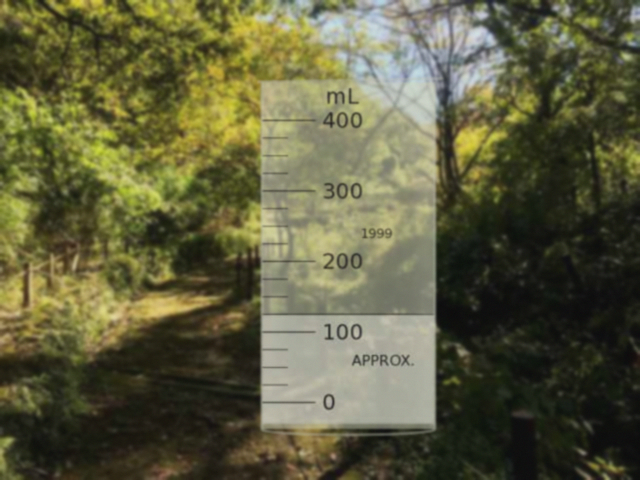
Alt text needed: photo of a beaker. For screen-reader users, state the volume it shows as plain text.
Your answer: 125 mL
